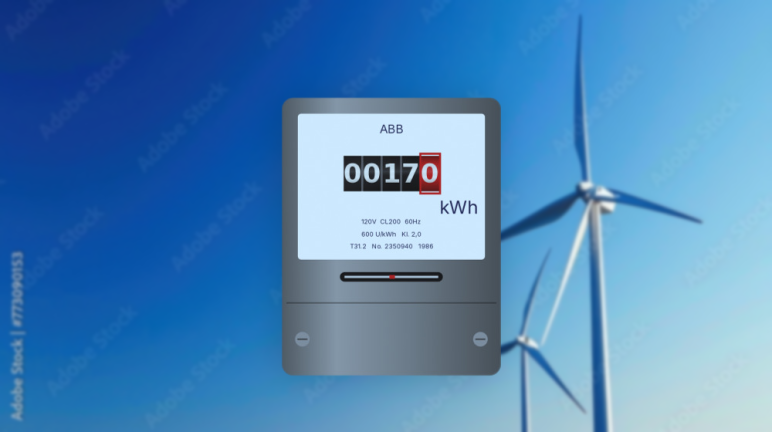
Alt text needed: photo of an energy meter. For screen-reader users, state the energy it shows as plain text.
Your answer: 17.0 kWh
